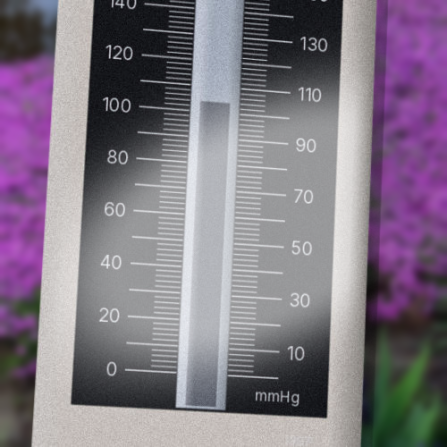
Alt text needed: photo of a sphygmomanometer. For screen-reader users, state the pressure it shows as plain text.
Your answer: 104 mmHg
